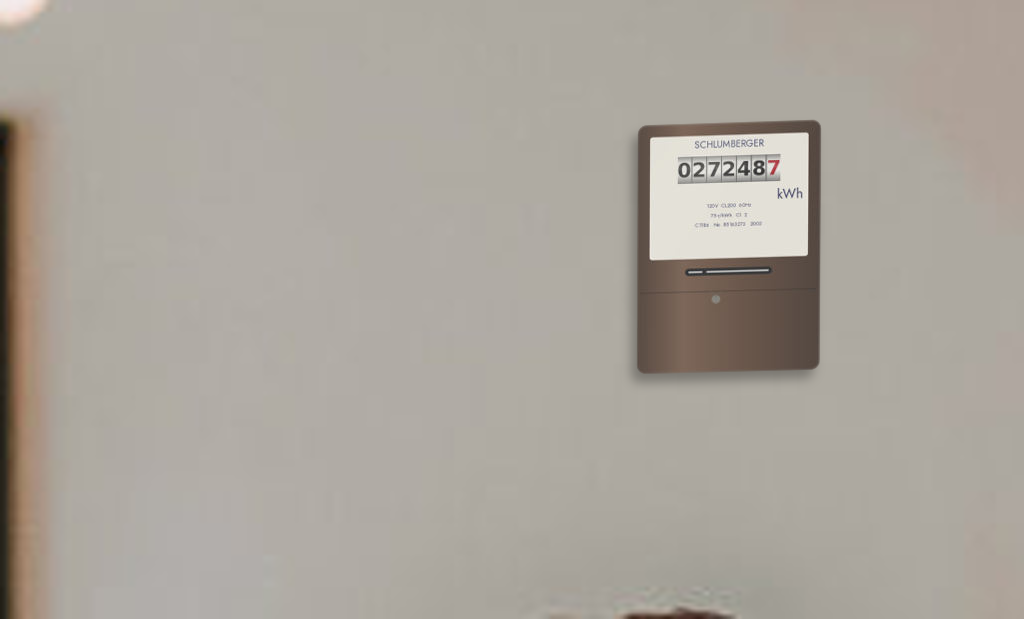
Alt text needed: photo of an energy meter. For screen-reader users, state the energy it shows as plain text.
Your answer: 27248.7 kWh
